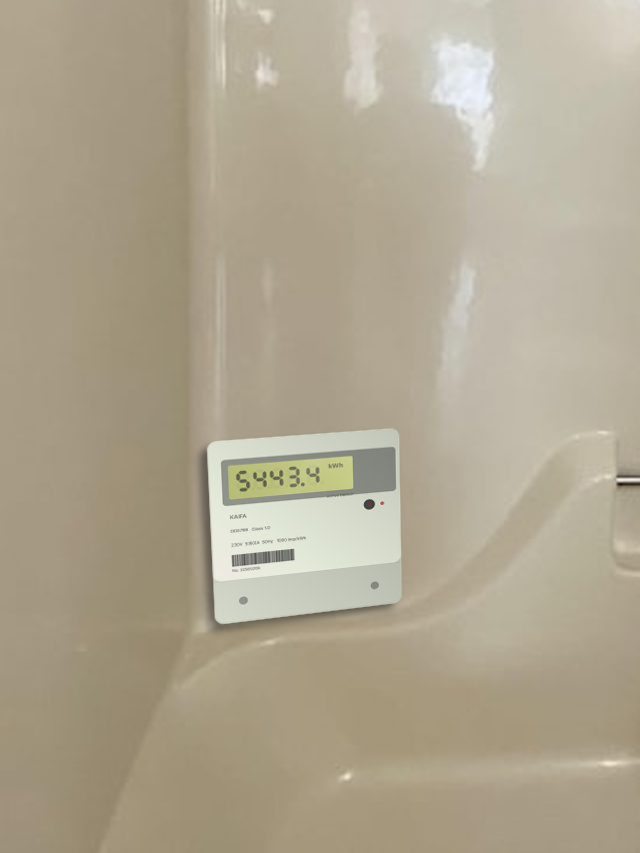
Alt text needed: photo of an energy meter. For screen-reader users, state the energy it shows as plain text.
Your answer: 5443.4 kWh
